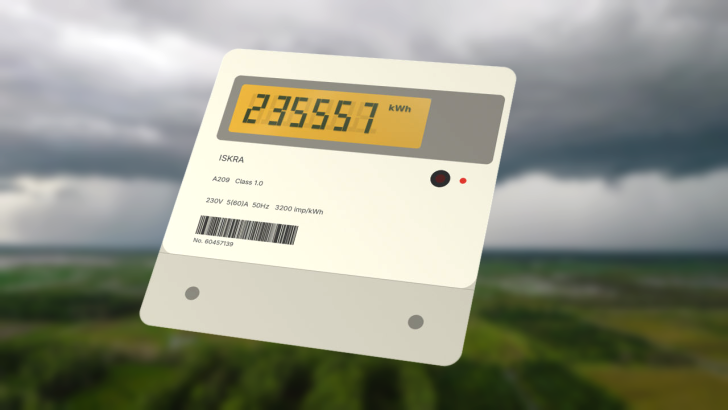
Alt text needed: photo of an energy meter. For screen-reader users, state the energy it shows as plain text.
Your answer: 235557 kWh
